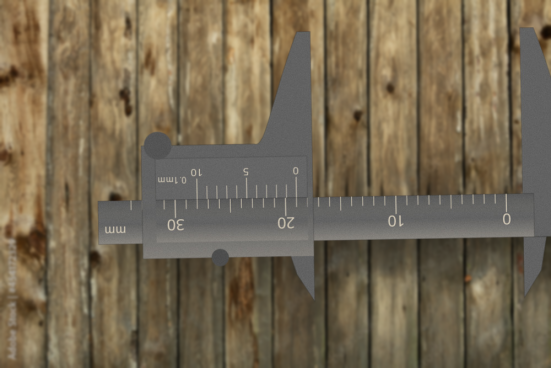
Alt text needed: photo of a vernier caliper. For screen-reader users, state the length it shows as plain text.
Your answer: 19.0 mm
